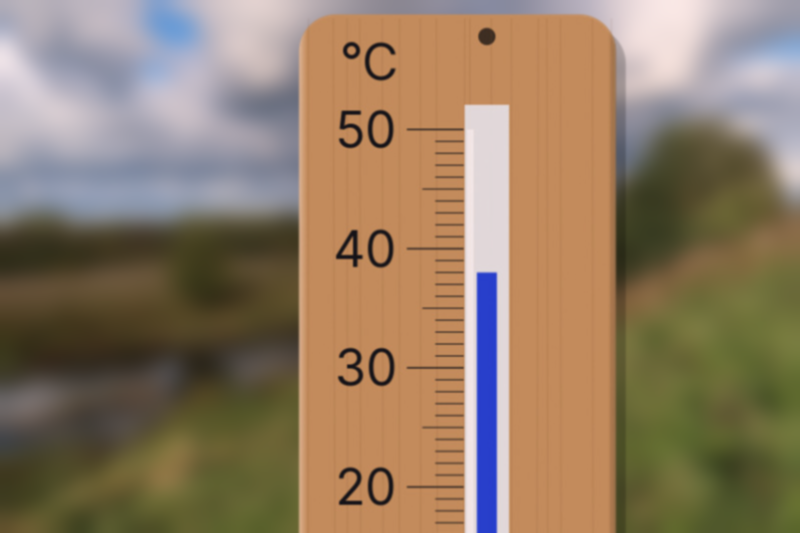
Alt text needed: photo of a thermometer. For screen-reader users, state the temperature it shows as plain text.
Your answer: 38 °C
